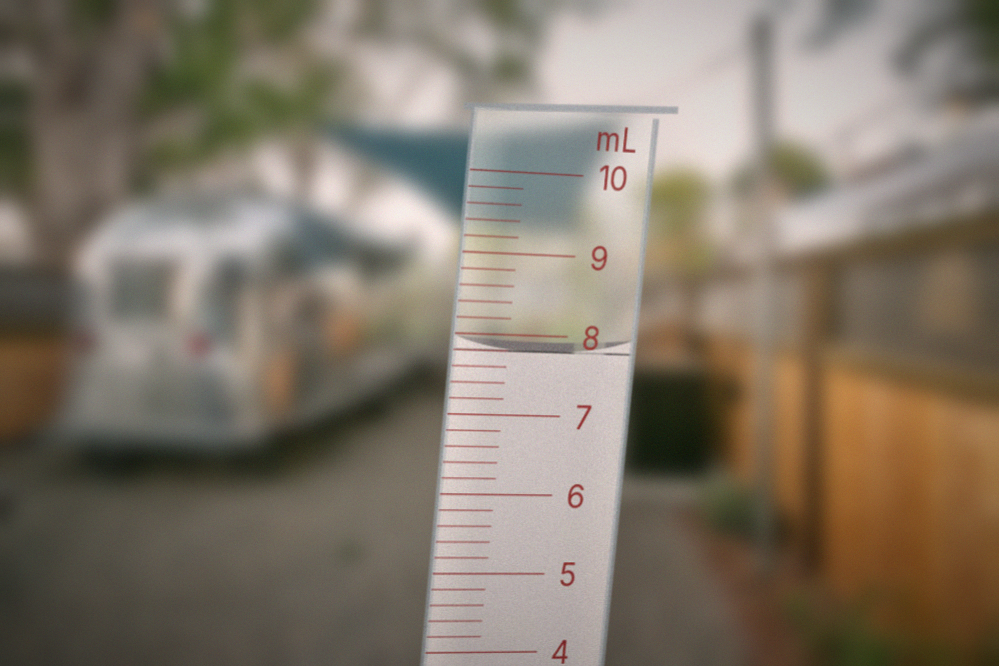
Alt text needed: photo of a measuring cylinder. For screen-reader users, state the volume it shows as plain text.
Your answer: 7.8 mL
